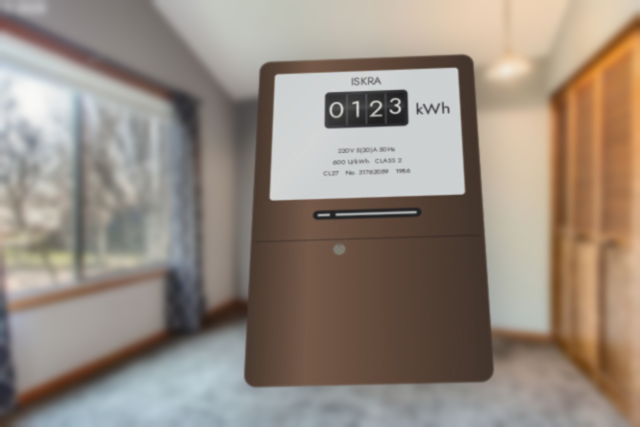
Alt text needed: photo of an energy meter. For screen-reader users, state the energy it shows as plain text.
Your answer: 123 kWh
